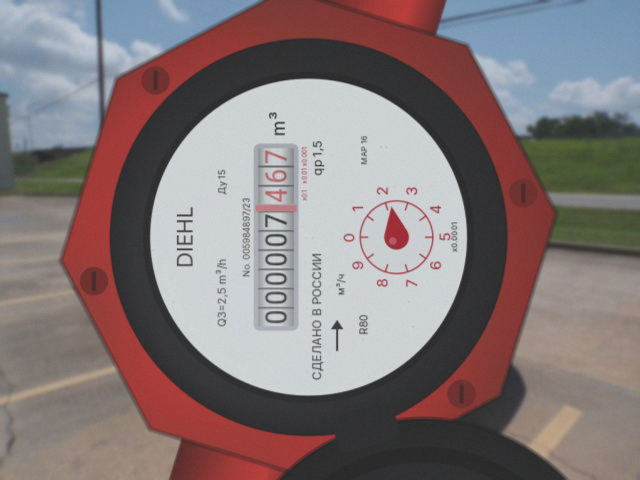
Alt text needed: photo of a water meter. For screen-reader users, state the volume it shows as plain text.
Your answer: 7.4672 m³
